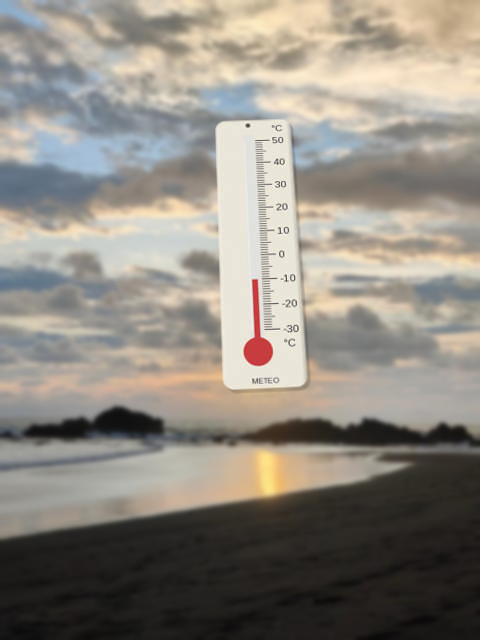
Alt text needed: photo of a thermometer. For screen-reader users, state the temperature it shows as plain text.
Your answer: -10 °C
